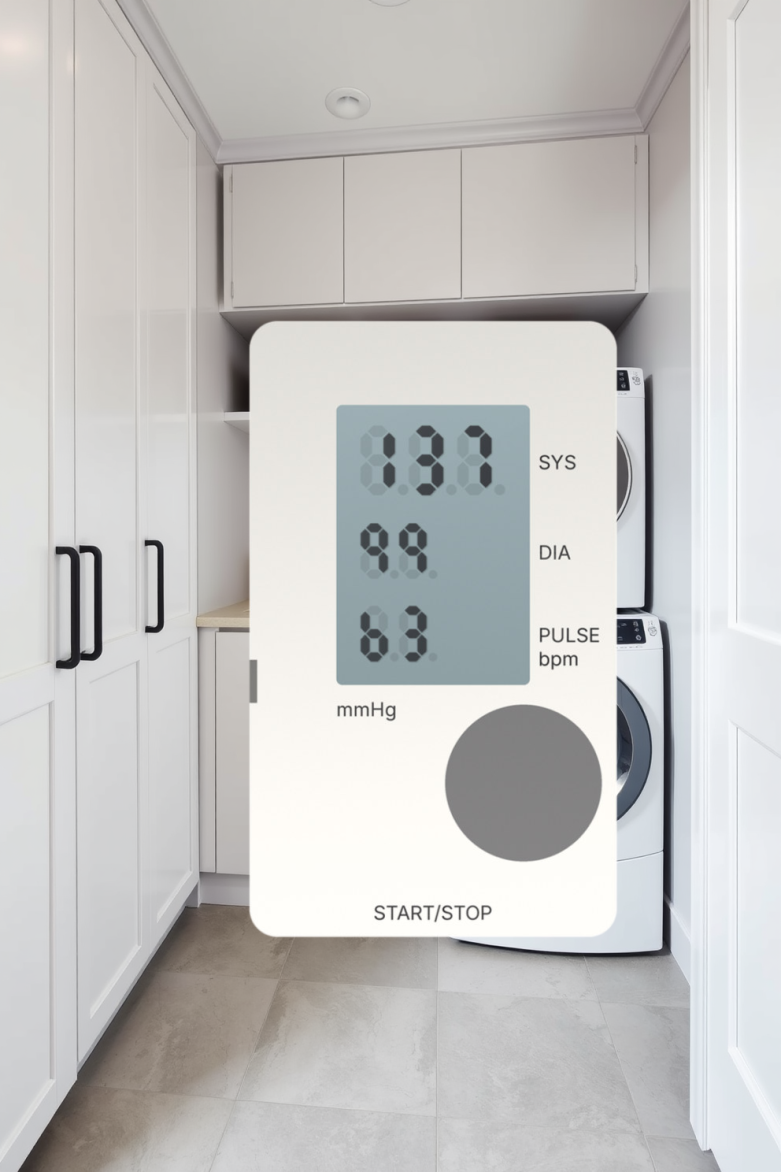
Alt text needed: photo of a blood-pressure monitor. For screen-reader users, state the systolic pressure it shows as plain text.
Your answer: 137 mmHg
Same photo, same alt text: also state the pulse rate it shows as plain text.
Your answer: 63 bpm
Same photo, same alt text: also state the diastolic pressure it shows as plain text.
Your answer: 99 mmHg
